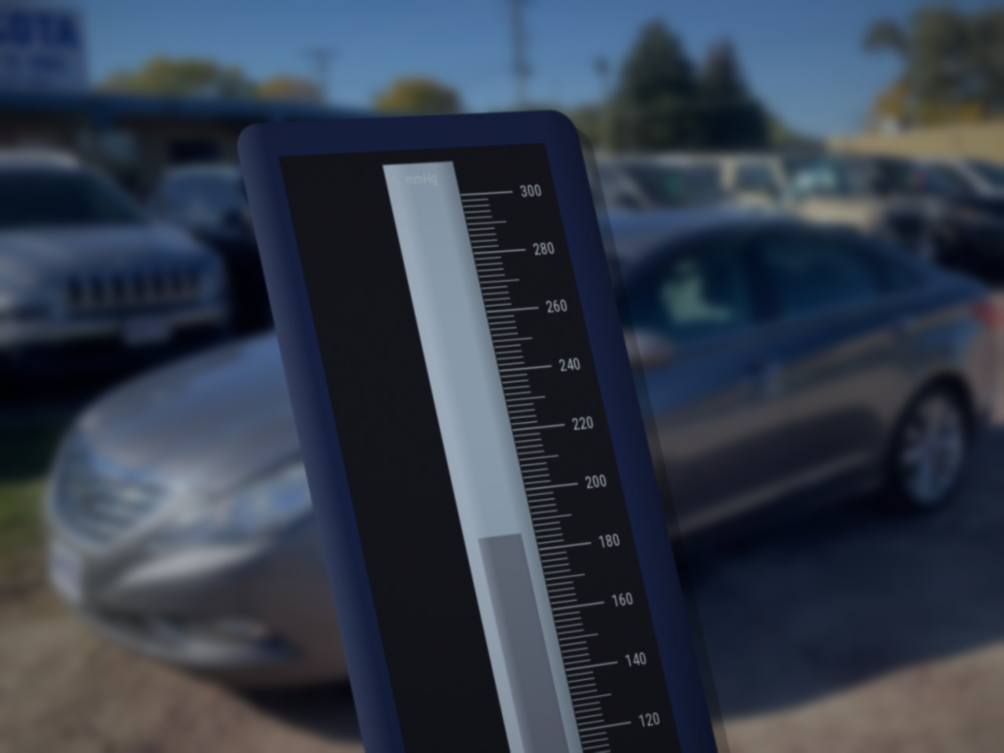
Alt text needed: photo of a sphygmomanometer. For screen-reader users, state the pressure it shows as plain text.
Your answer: 186 mmHg
